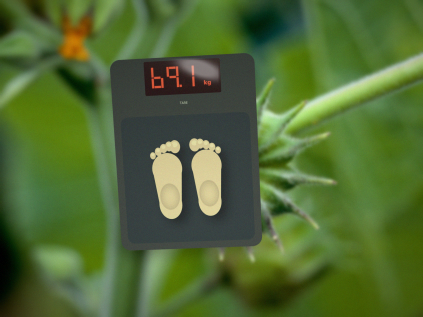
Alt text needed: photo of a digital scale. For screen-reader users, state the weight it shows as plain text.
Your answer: 69.1 kg
